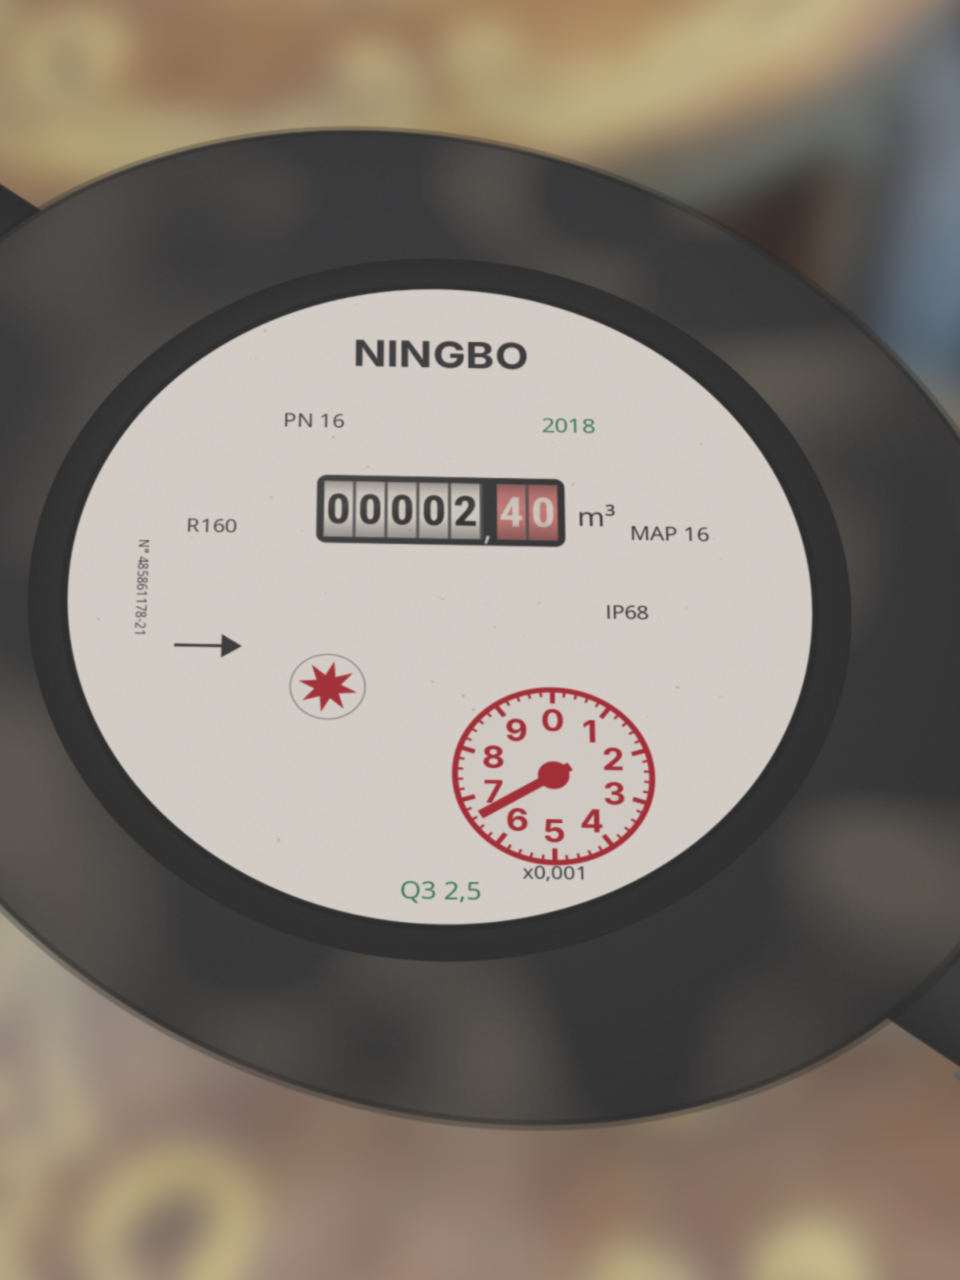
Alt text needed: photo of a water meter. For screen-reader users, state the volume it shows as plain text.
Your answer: 2.406 m³
